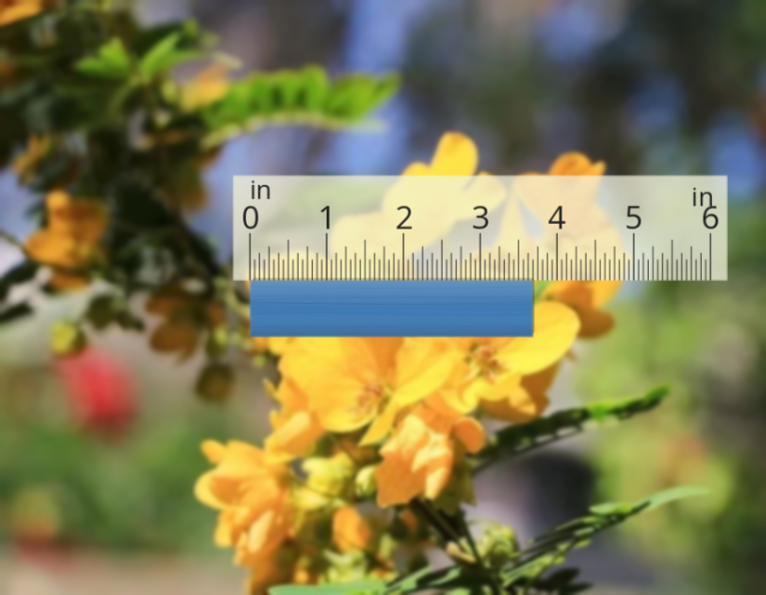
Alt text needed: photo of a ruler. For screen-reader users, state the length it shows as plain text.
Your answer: 3.6875 in
